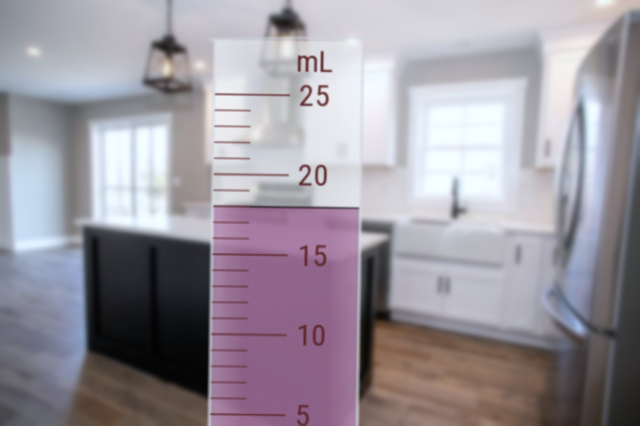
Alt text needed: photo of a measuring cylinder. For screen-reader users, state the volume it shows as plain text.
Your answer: 18 mL
